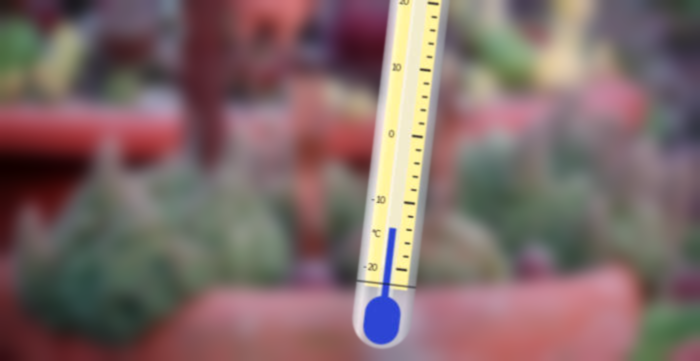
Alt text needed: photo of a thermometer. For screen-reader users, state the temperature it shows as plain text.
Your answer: -14 °C
